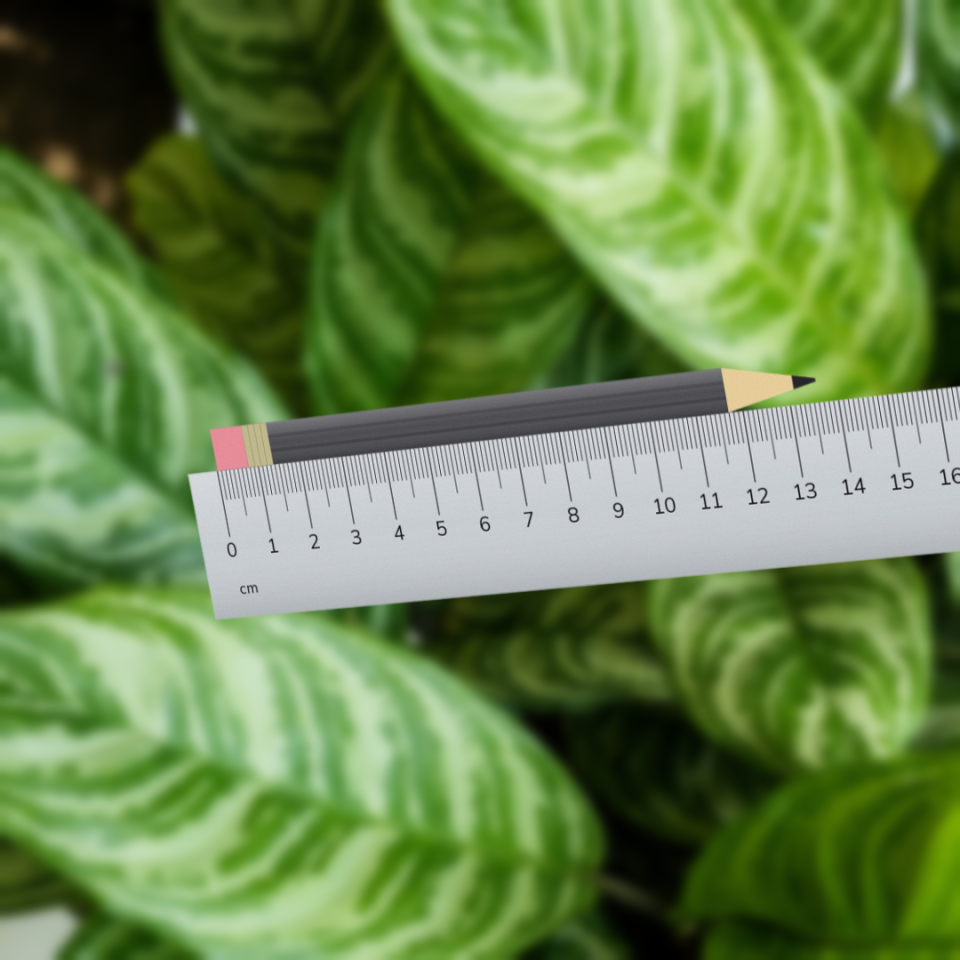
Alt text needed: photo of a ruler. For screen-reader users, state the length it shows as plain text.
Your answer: 13.6 cm
